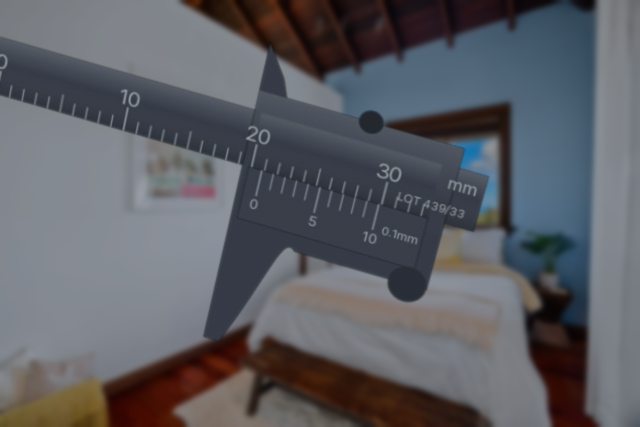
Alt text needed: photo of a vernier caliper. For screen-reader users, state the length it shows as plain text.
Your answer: 20.8 mm
